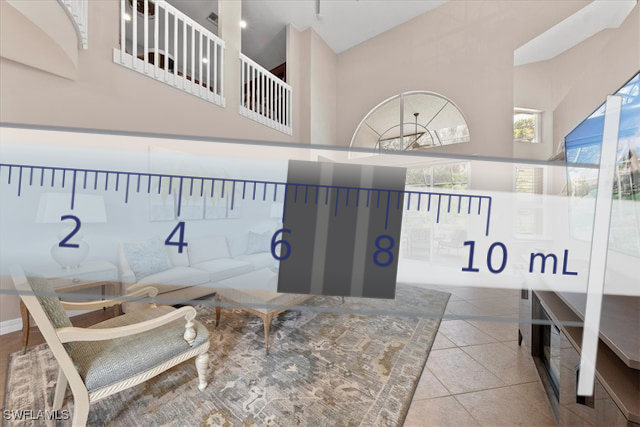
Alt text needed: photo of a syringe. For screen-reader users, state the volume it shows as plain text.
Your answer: 6 mL
